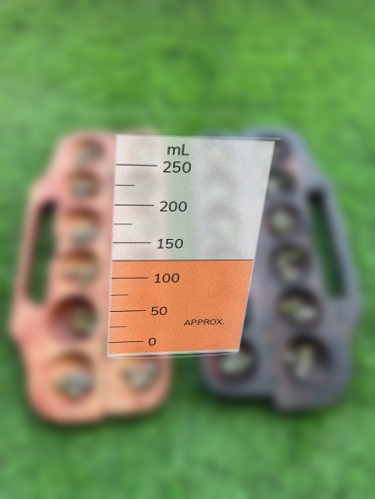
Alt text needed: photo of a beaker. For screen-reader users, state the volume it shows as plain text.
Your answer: 125 mL
